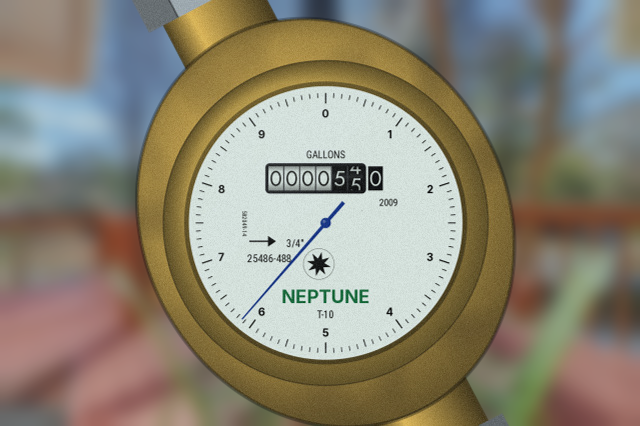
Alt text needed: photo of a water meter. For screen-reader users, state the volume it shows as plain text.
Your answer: 546.1 gal
